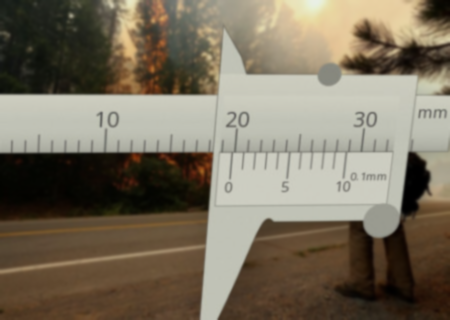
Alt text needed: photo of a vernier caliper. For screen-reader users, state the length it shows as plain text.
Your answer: 19.8 mm
